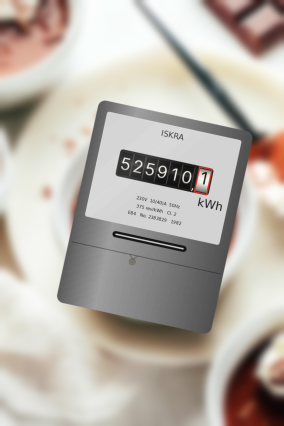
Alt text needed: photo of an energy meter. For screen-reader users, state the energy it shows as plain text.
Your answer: 525910.1 kWh
